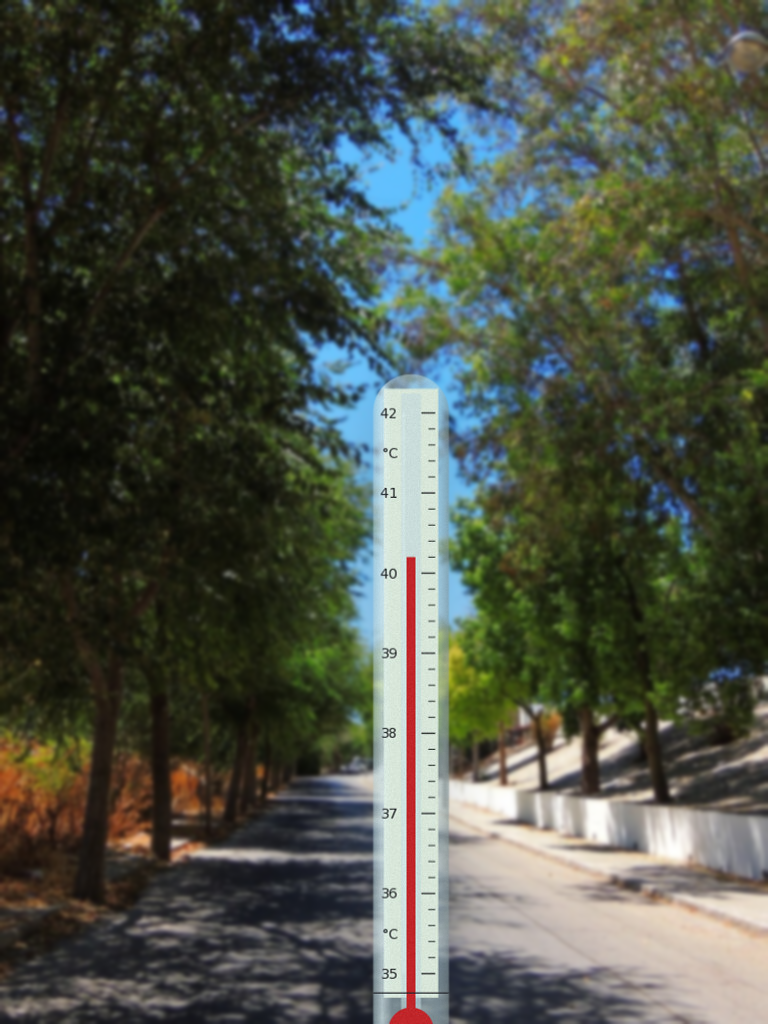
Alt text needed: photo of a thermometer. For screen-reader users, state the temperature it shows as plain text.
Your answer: 40.2 °C
